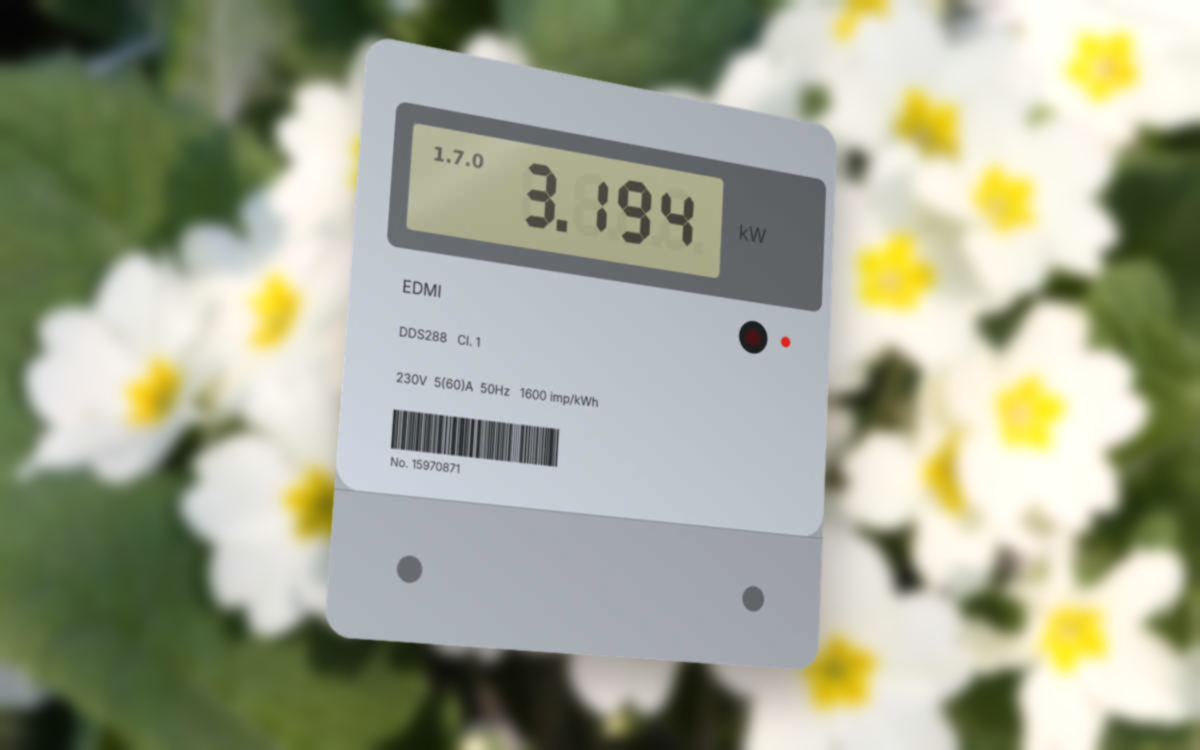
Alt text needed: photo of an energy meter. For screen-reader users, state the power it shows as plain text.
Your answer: 3.194 kW
